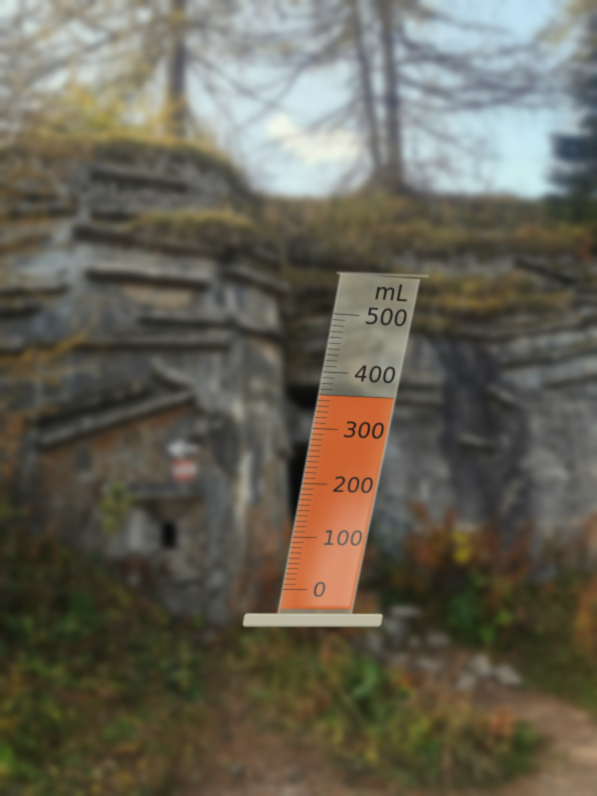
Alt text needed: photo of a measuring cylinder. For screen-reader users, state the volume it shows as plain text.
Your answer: 360 mL
